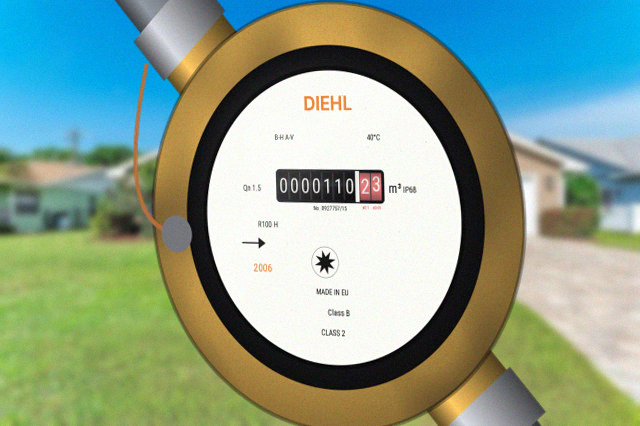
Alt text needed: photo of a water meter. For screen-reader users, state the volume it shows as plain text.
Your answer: 110.23 m³
